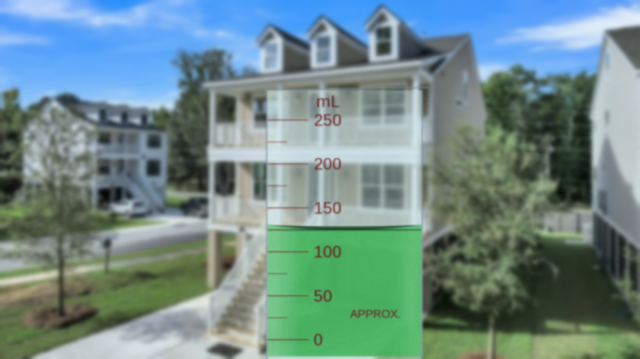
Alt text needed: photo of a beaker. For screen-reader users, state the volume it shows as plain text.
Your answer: 125 mL
